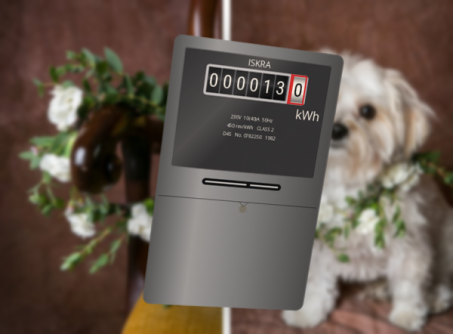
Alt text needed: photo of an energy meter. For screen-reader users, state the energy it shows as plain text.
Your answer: 13.0 kWh
